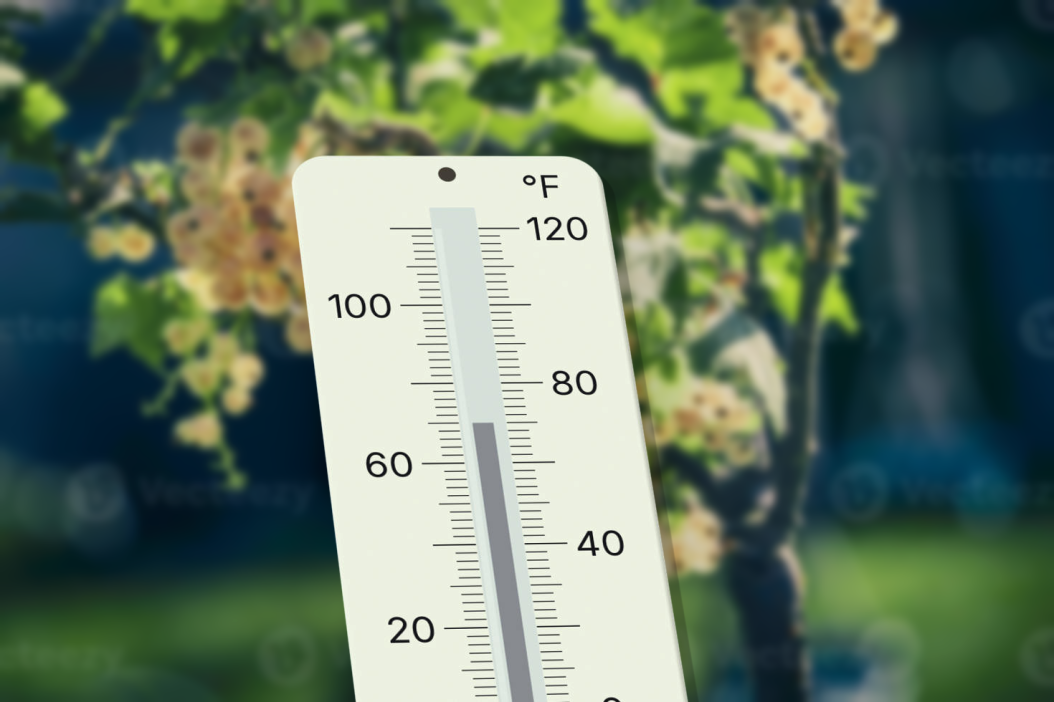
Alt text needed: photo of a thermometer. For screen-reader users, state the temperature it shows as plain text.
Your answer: 70 °F
